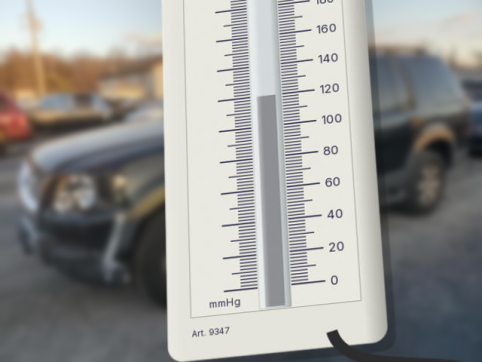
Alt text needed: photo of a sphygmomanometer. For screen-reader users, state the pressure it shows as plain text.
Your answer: 120 mmHg
